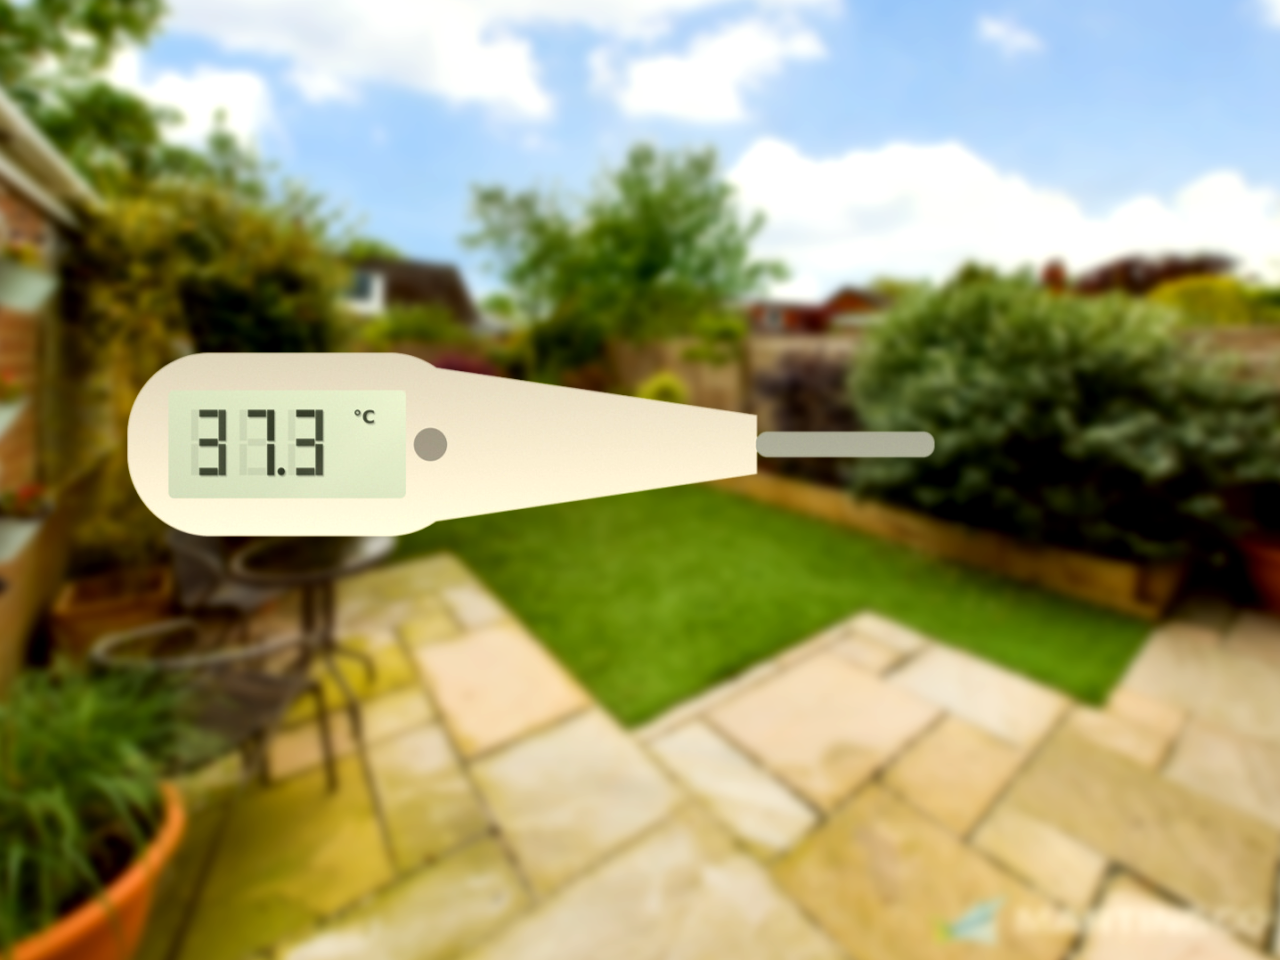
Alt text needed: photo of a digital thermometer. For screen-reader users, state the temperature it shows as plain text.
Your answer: 37.3 °C
